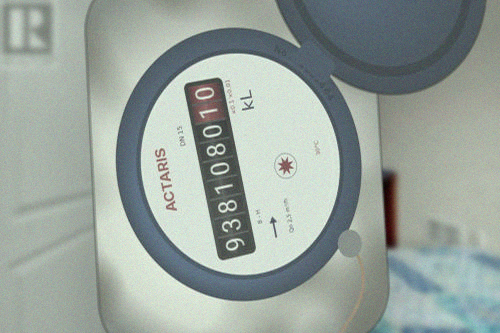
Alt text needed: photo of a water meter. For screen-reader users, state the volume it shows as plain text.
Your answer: 9381080.10 kL
